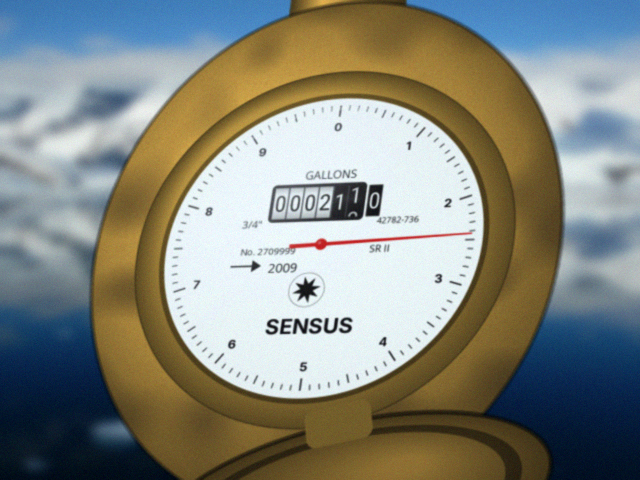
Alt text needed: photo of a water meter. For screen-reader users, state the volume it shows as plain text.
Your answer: 2112.4 gal
